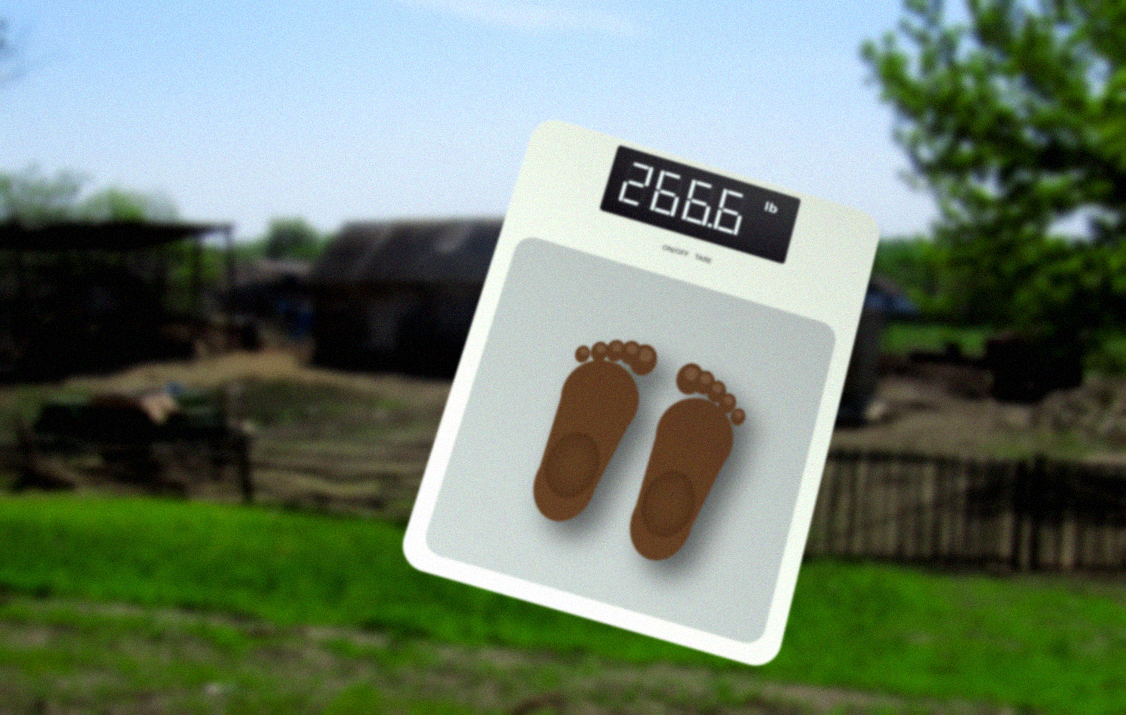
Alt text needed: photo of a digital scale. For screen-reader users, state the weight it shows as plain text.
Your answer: 266.6 lb
